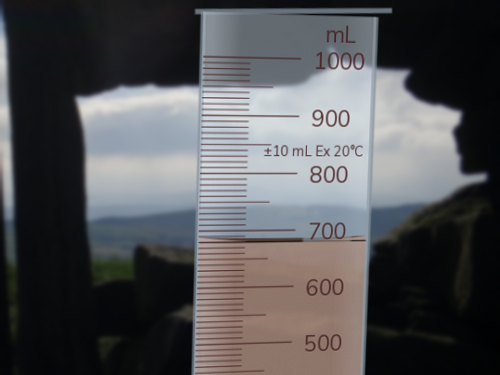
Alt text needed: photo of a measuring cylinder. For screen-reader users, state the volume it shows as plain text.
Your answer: 680 mL
